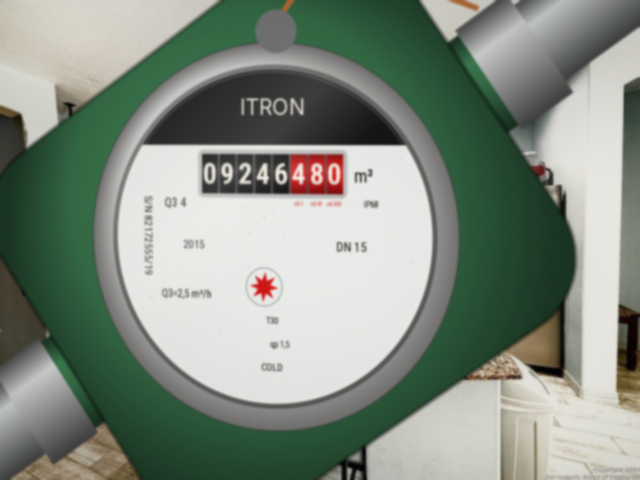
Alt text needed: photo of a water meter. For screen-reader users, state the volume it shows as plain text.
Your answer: 9246.480 m³
